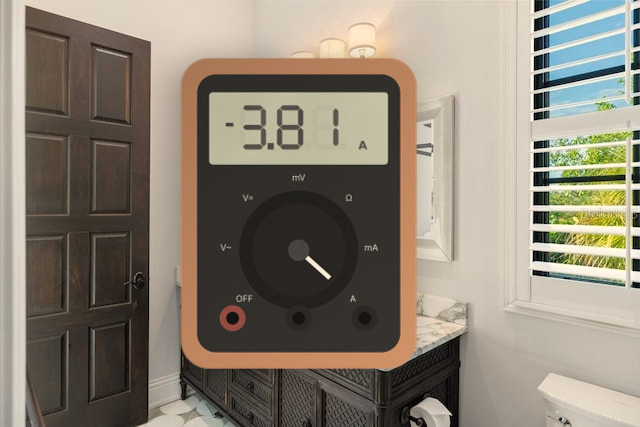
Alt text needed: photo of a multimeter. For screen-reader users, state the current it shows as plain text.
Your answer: -3.81 A
